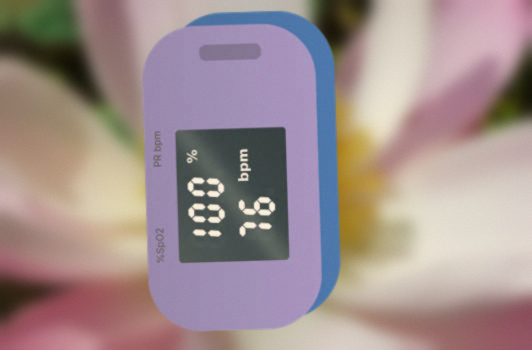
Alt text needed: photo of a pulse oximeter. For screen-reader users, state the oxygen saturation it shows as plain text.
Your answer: 100 %
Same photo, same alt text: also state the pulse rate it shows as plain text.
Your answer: 76 bpm
